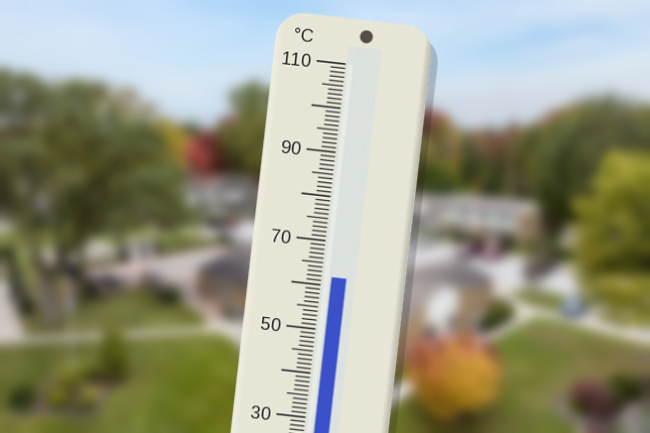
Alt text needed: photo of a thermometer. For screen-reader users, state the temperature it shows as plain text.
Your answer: 62 °C
